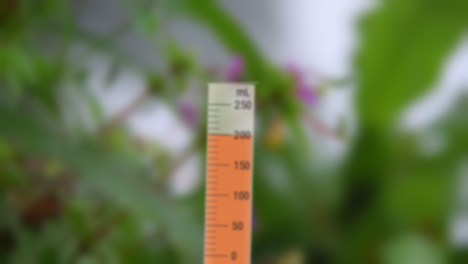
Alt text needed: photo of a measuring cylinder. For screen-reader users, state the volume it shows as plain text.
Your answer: 200 mL
